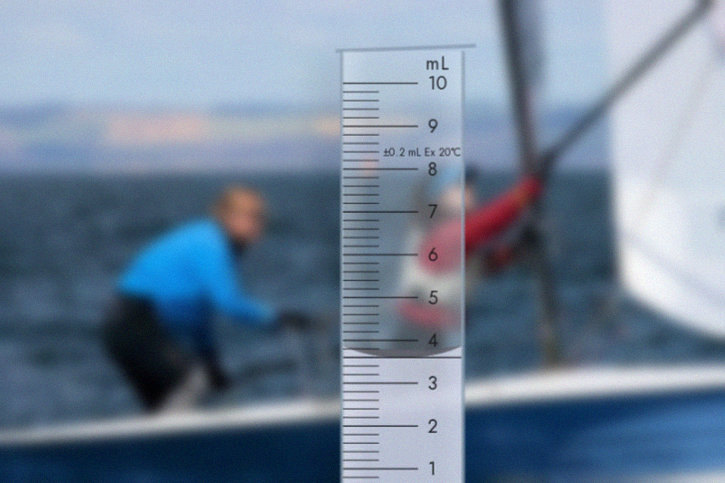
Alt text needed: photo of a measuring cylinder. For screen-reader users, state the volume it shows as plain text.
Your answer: 3.6 mL
